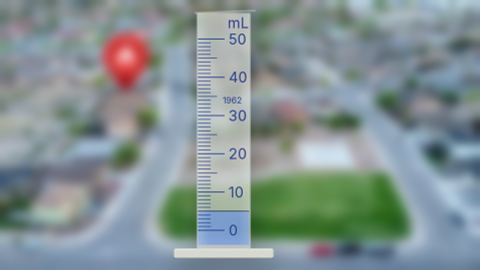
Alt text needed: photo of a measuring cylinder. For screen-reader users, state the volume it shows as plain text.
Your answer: 5 mL
